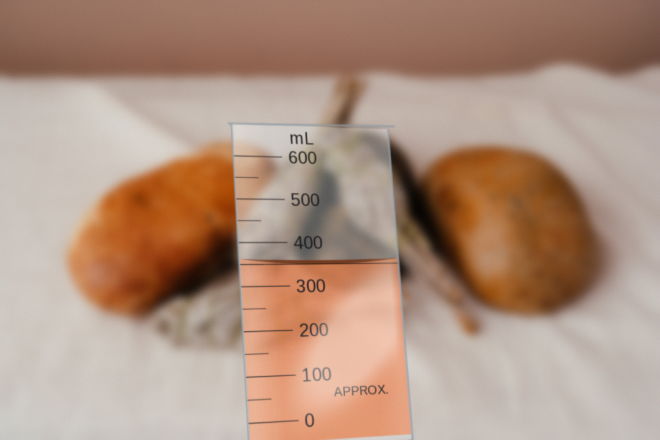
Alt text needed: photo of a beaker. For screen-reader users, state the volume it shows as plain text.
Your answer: 350 mL
